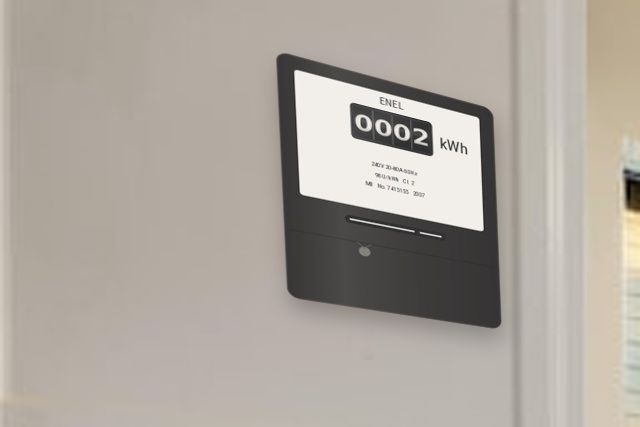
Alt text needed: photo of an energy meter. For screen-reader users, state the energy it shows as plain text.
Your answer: 2 kWh
